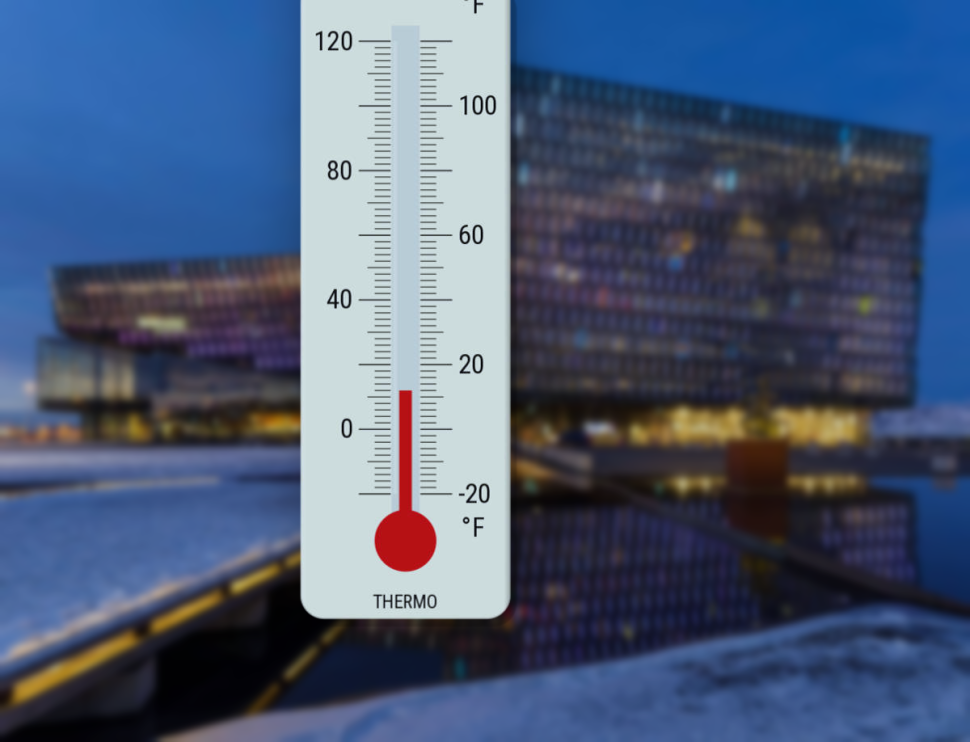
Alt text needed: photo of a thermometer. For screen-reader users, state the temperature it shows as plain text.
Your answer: 12 °F
